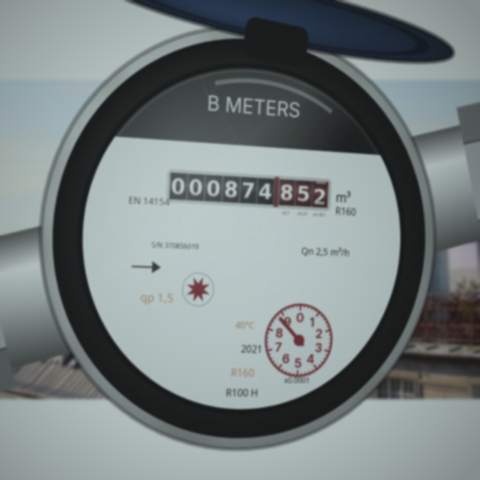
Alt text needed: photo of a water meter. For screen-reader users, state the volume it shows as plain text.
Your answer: 874.8518 m³
